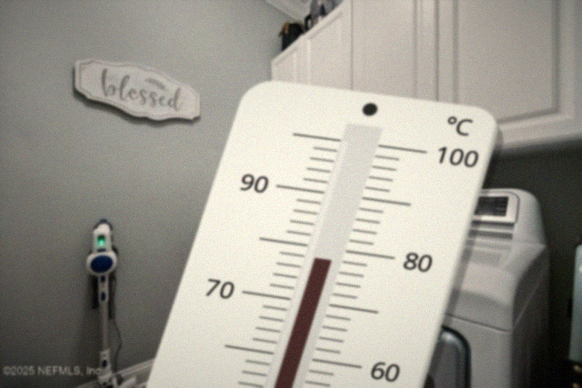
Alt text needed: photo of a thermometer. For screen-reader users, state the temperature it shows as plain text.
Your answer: 78 °C
